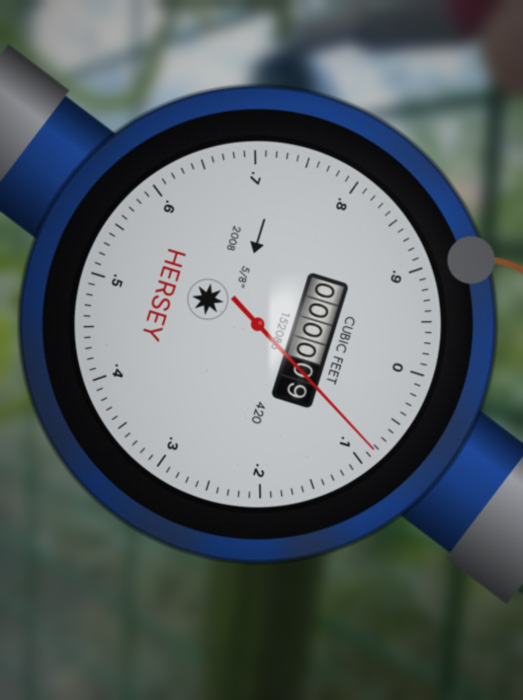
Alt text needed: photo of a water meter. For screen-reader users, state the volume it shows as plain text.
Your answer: 9.08 ft³
